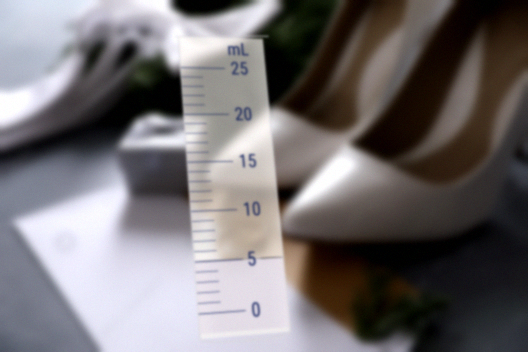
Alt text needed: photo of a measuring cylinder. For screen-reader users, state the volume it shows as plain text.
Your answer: 5 mL
